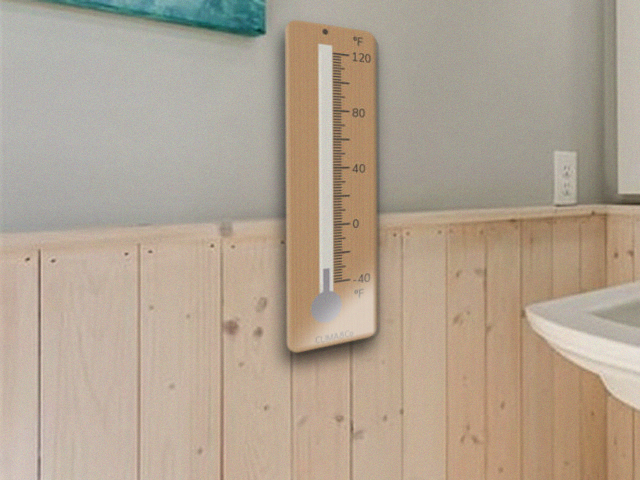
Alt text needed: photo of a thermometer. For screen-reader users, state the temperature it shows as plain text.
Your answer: -30 °F
